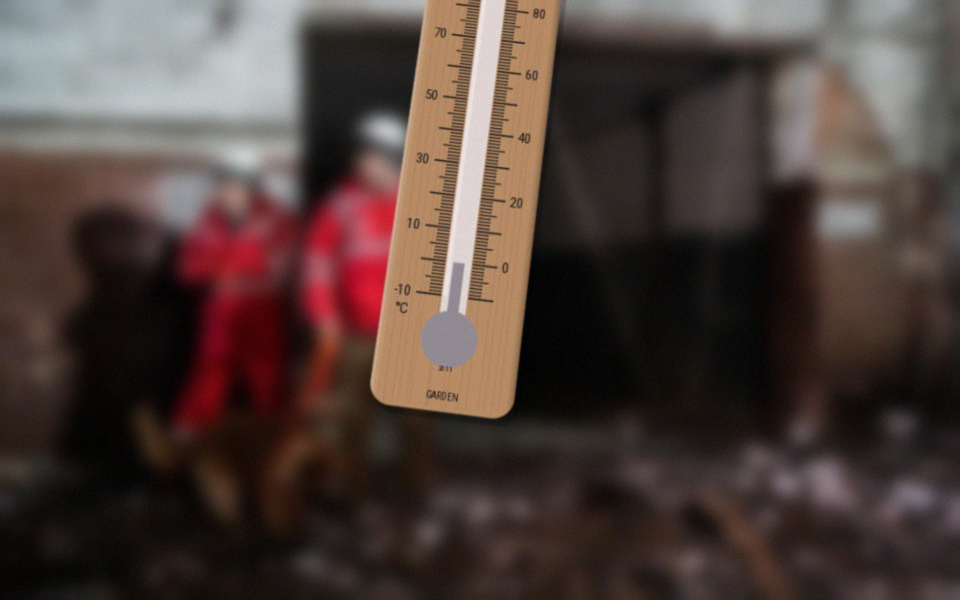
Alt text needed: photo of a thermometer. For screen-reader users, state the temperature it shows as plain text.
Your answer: 0 °C
